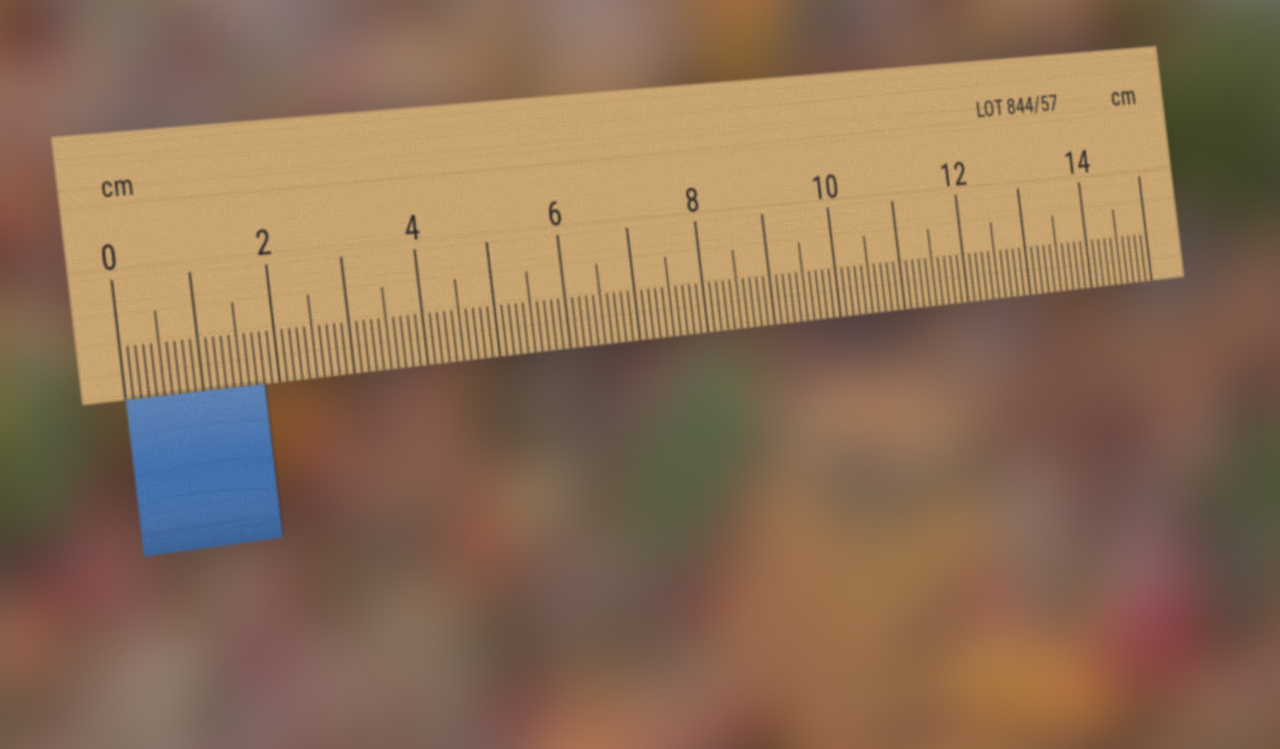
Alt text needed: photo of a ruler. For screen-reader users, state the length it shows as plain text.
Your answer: 1.8 cm
